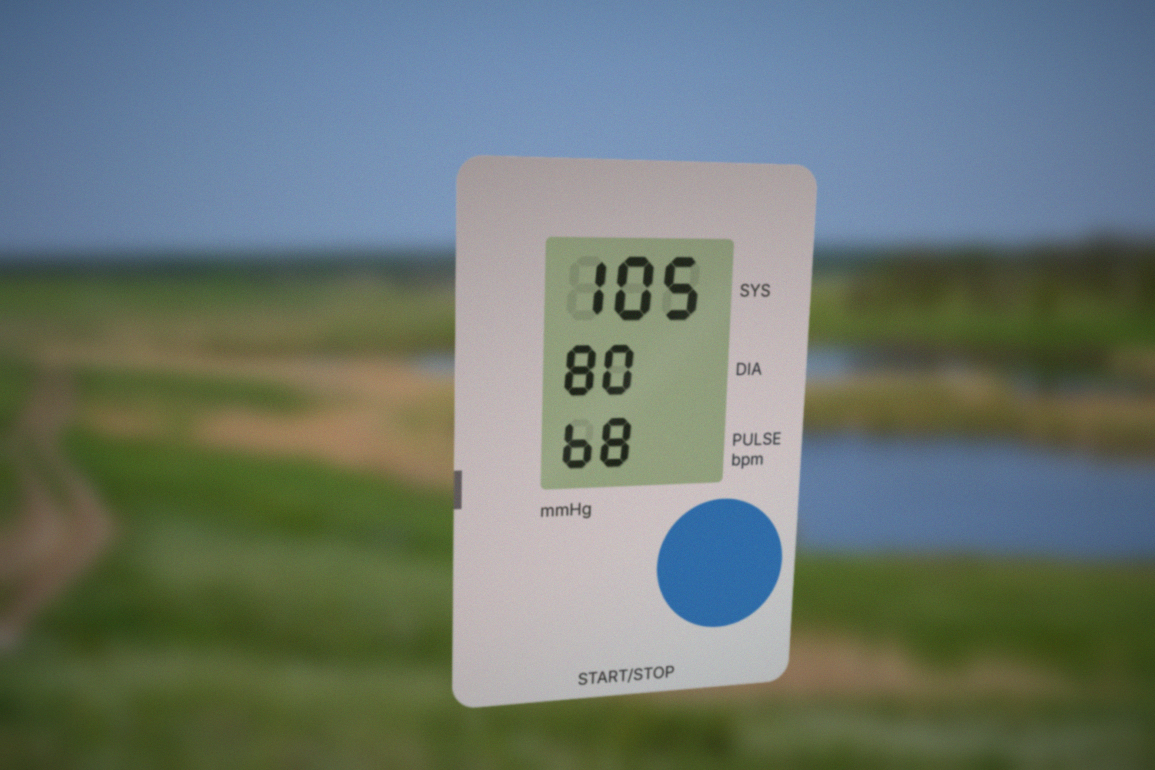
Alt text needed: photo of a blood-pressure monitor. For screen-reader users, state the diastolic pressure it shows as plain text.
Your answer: 80 mmHg
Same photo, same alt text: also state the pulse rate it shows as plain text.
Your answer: 68 bpm
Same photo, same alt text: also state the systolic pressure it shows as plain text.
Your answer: 105 mmHg
